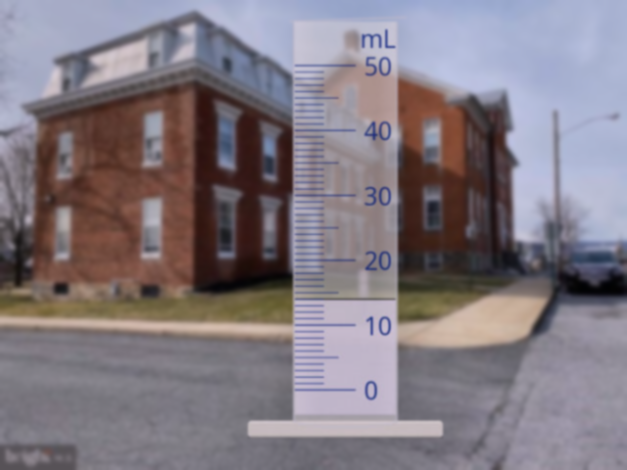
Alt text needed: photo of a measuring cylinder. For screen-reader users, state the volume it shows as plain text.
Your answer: 14 mL
